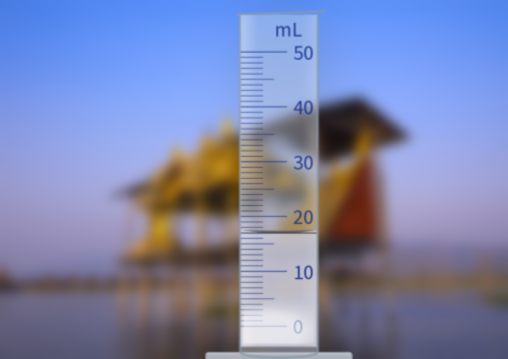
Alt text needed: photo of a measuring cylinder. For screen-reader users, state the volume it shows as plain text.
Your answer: 17 mL
